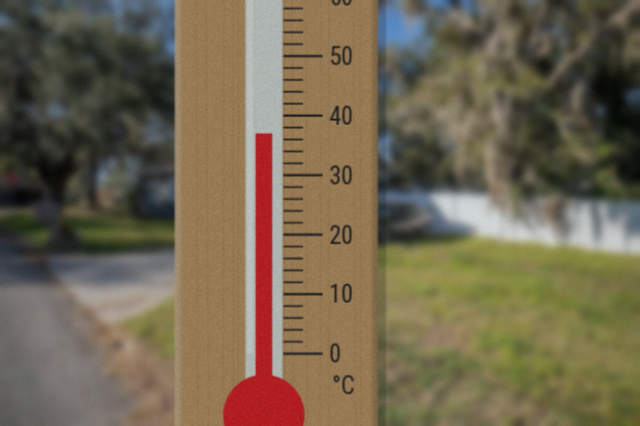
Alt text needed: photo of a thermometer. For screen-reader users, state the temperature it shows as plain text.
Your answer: 37 °C
